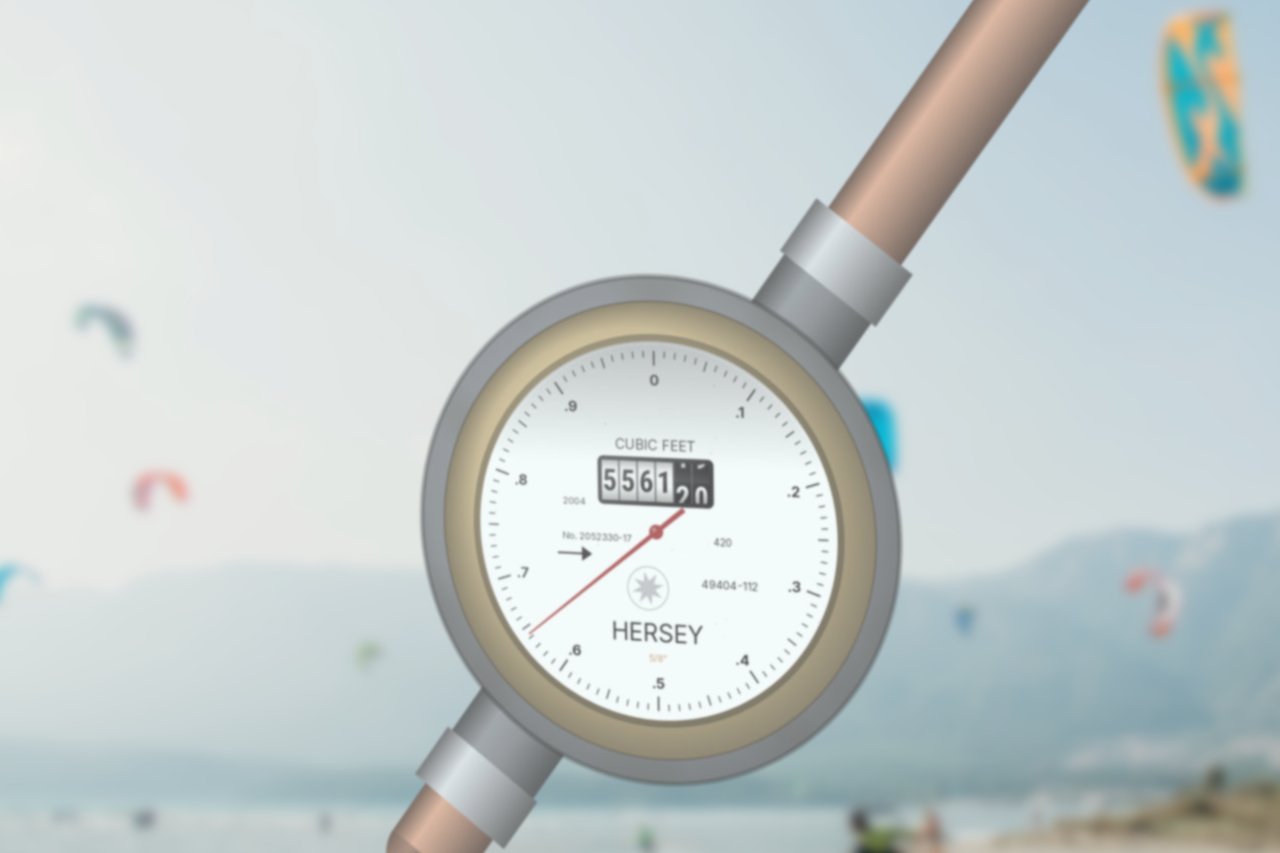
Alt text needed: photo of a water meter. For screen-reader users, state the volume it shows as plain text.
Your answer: 556119.64 ft³
